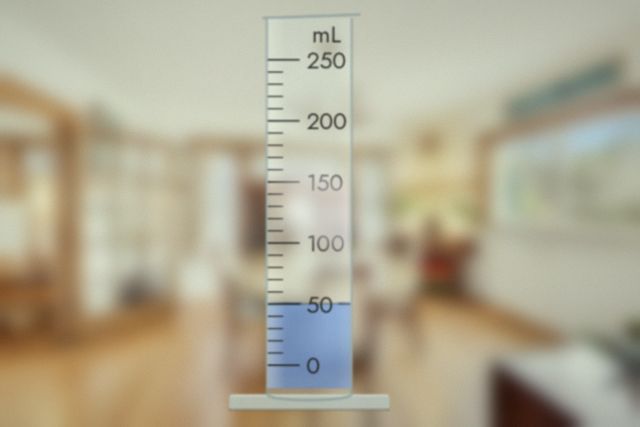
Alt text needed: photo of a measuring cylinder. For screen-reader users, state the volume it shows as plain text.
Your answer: 50 mL
